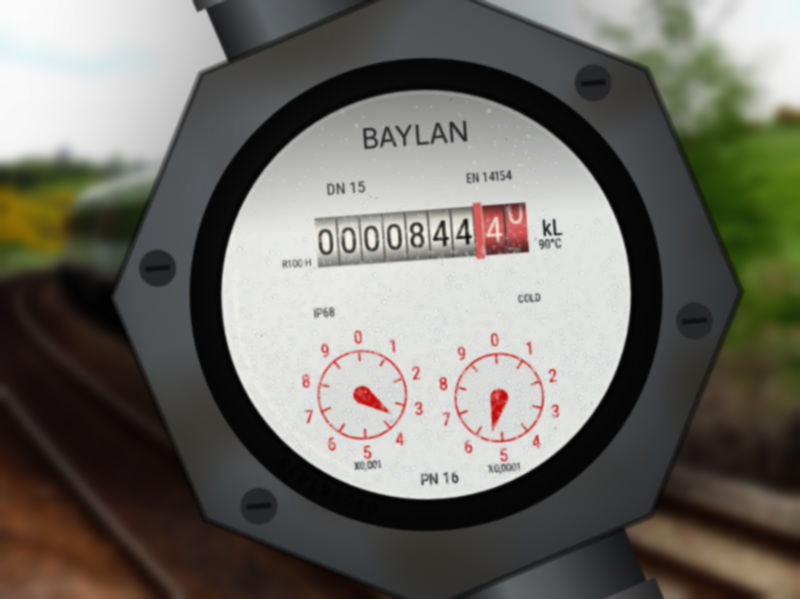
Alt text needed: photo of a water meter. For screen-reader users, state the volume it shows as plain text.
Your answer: 844.4035 kL
